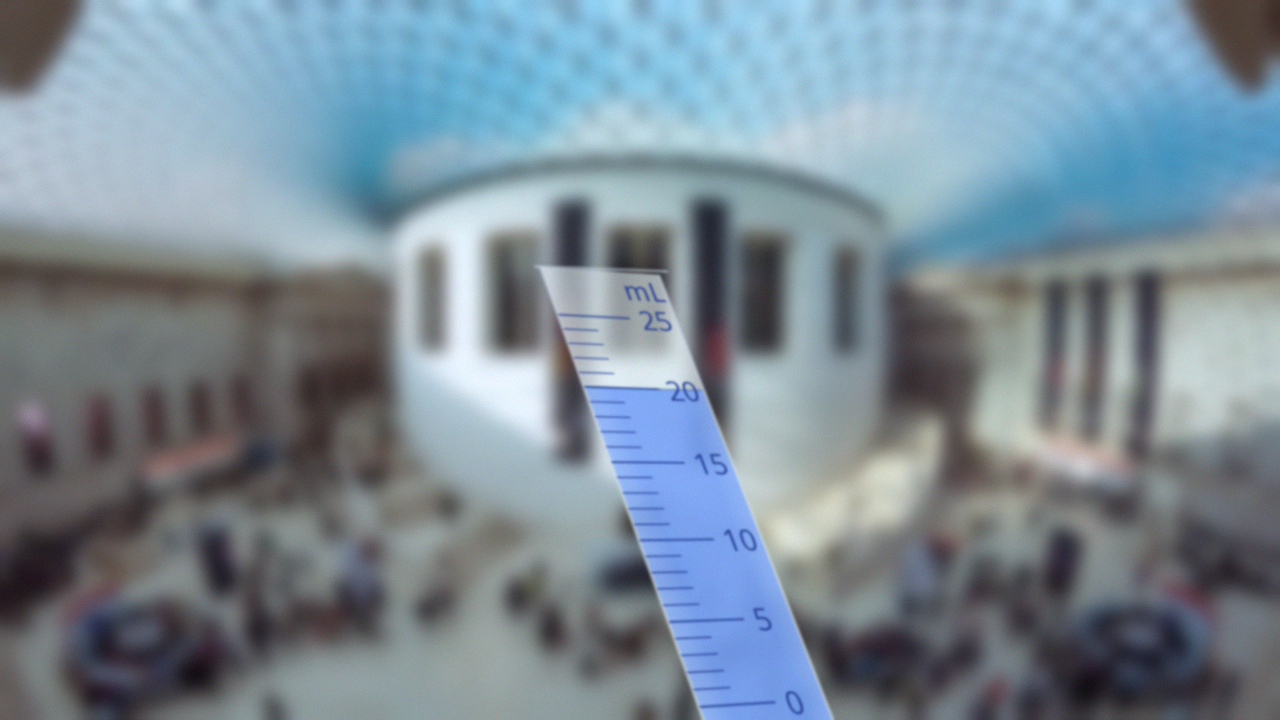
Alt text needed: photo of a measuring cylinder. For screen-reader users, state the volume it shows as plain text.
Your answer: 20 mL
